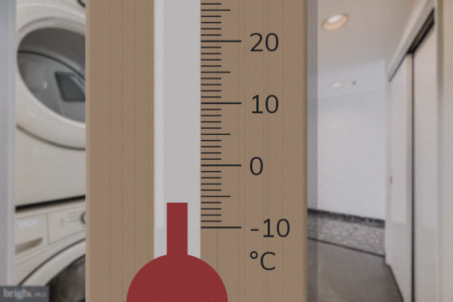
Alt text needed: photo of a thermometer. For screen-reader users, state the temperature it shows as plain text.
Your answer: -6 °C
